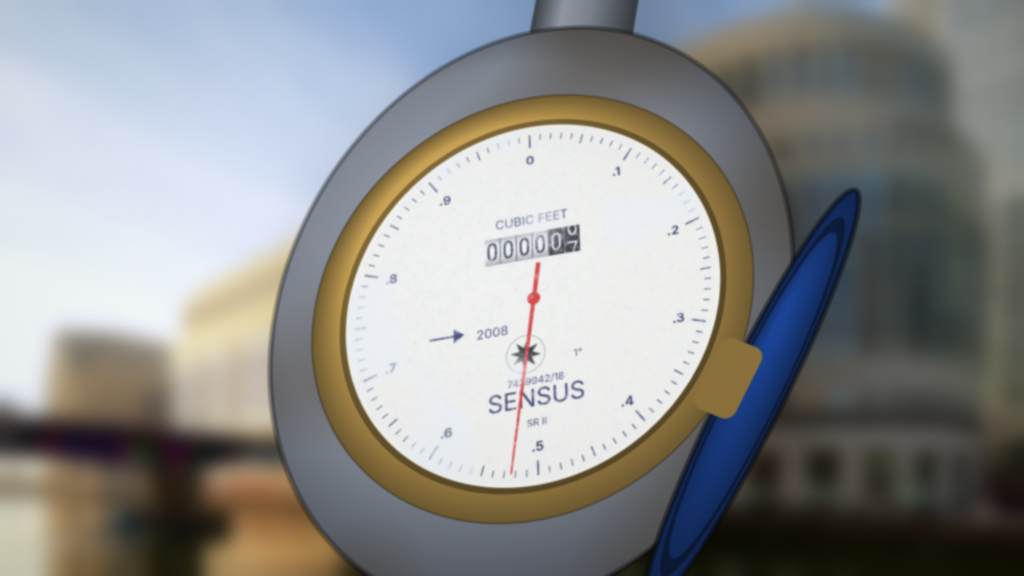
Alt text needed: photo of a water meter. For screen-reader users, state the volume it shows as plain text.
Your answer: 6.52 ft³
